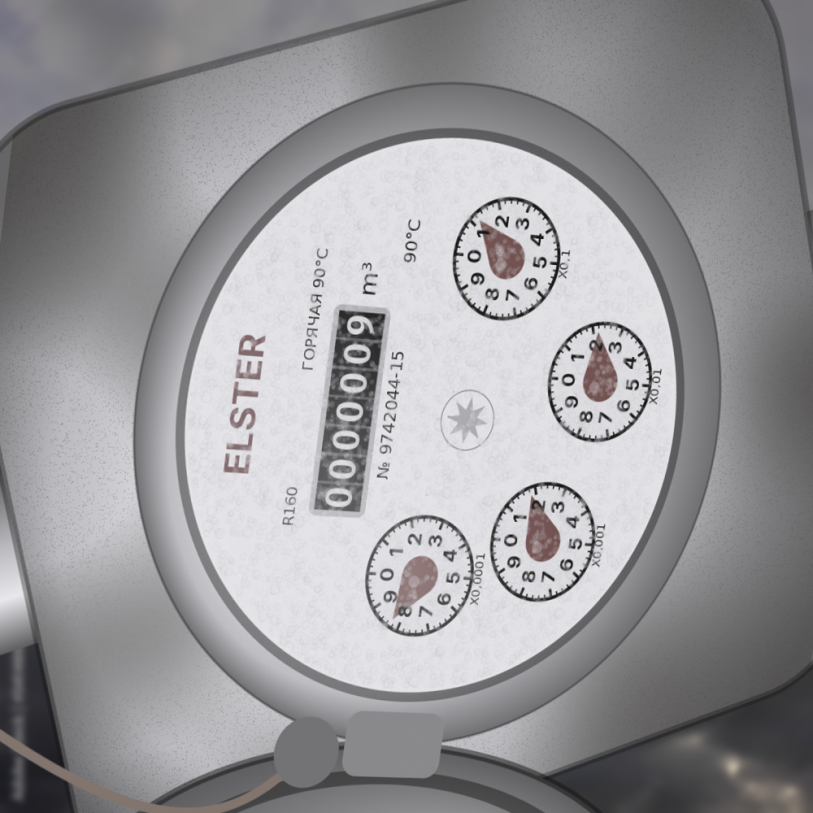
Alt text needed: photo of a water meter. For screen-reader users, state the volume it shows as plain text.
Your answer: 9.1218 m³
